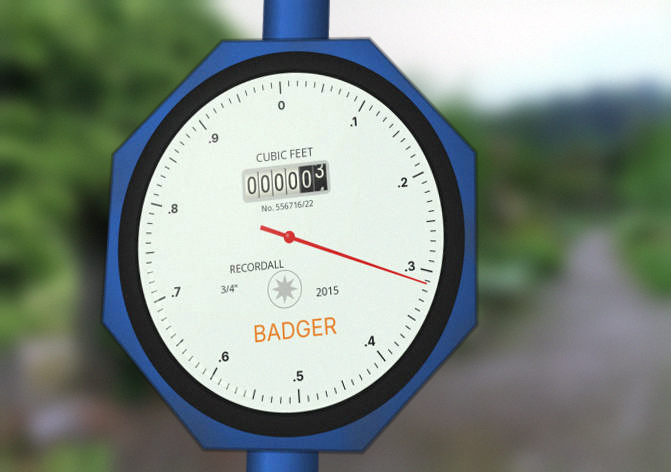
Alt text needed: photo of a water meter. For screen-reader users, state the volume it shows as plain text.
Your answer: 3.31 ft³
